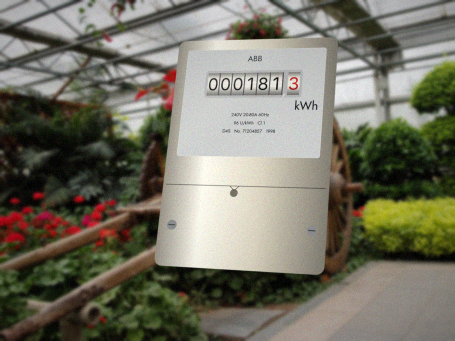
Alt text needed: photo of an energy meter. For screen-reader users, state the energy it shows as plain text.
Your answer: 181.3 kWh
